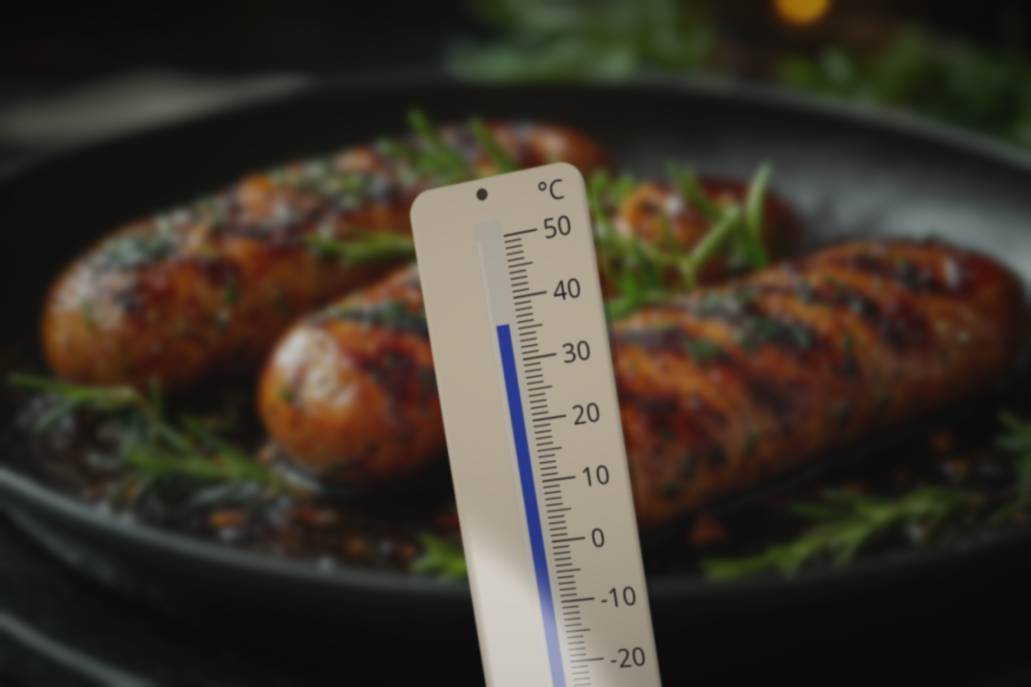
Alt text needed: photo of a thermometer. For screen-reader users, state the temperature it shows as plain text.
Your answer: 36 °C
